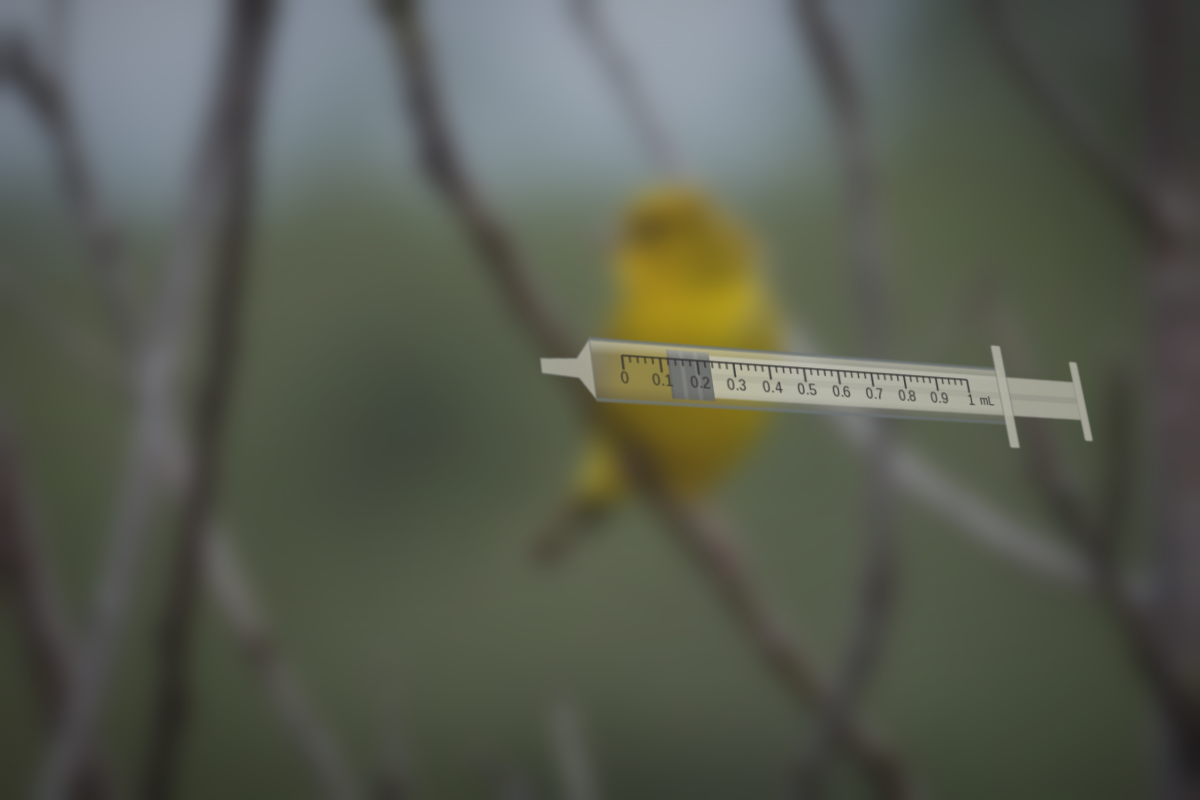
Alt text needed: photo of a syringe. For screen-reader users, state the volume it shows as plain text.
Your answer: 0.12 mL
